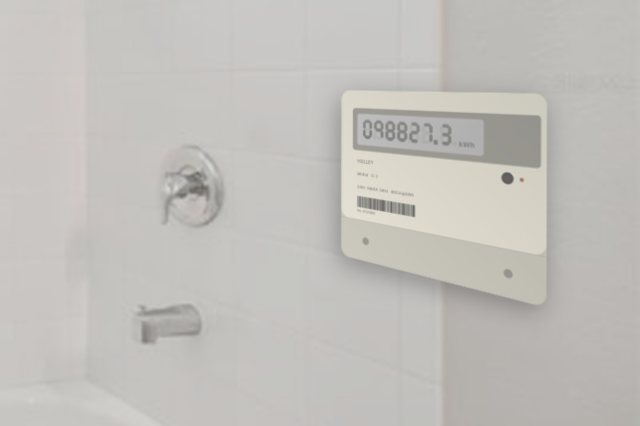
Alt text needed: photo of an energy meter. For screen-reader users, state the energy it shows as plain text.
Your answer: 98827.3 kWh
